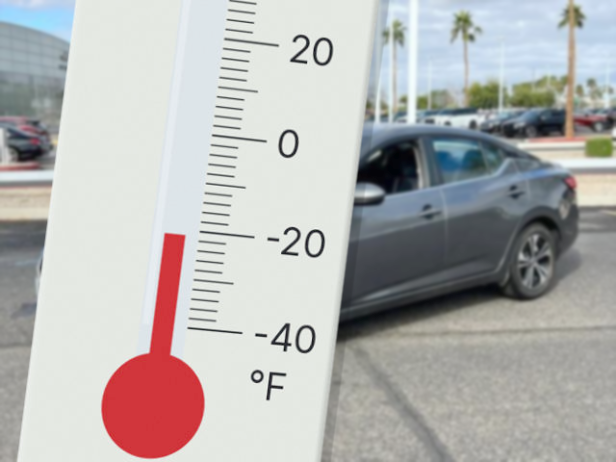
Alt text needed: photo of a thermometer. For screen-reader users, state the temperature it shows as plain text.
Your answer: -21 °F
